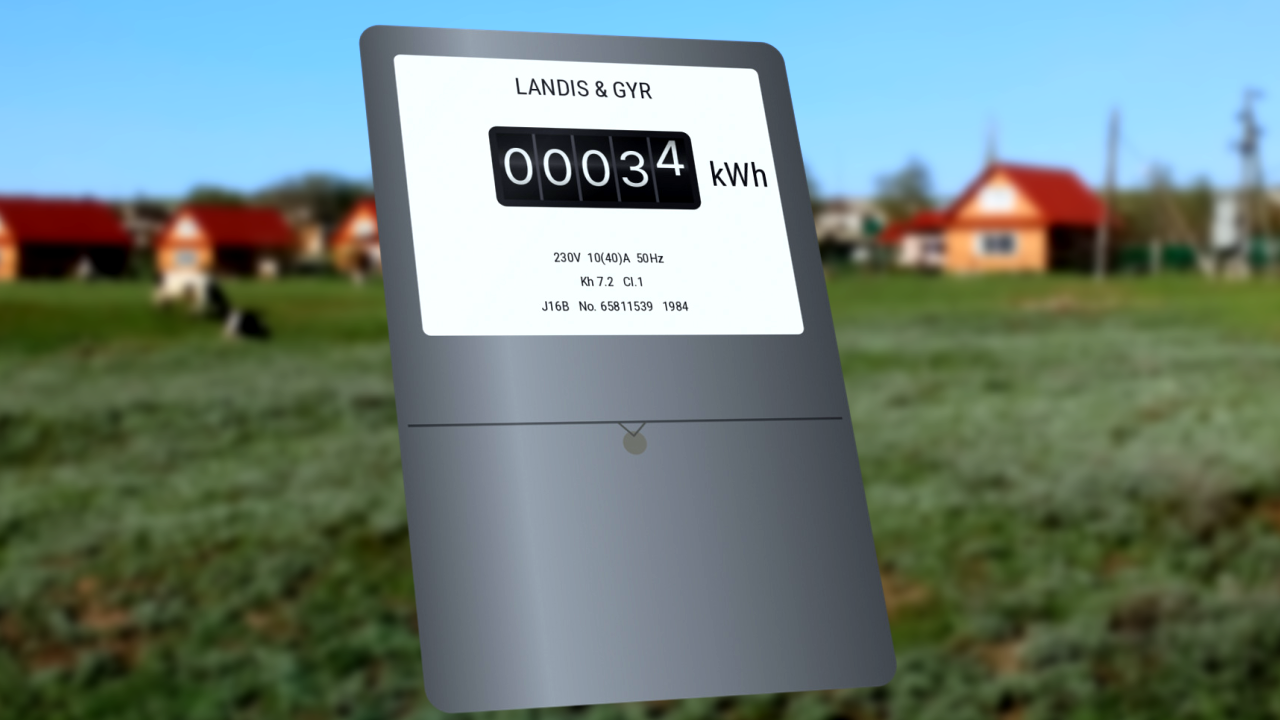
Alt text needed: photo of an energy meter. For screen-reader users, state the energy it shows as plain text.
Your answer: 34 kWh
